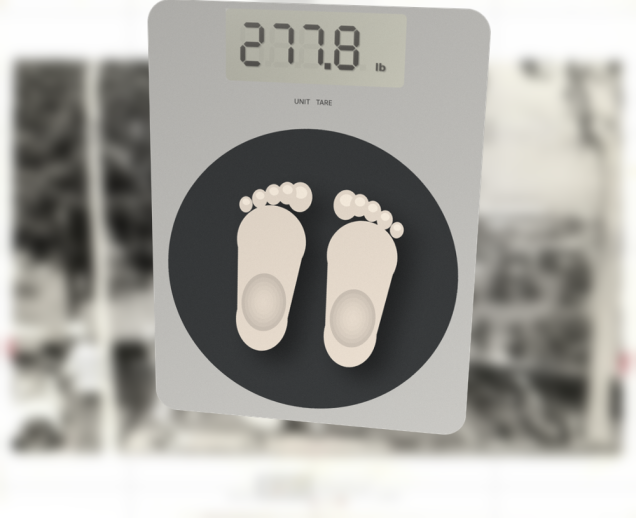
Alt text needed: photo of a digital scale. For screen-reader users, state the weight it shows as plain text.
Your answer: 277.8 lb
